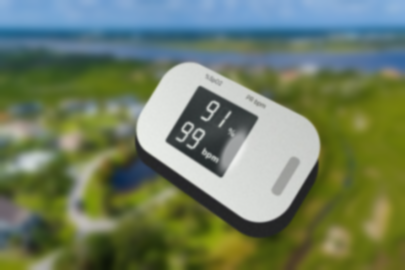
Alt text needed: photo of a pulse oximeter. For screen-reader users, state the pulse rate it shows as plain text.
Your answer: 99 bpm
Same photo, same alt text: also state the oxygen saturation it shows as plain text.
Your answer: 91 %
